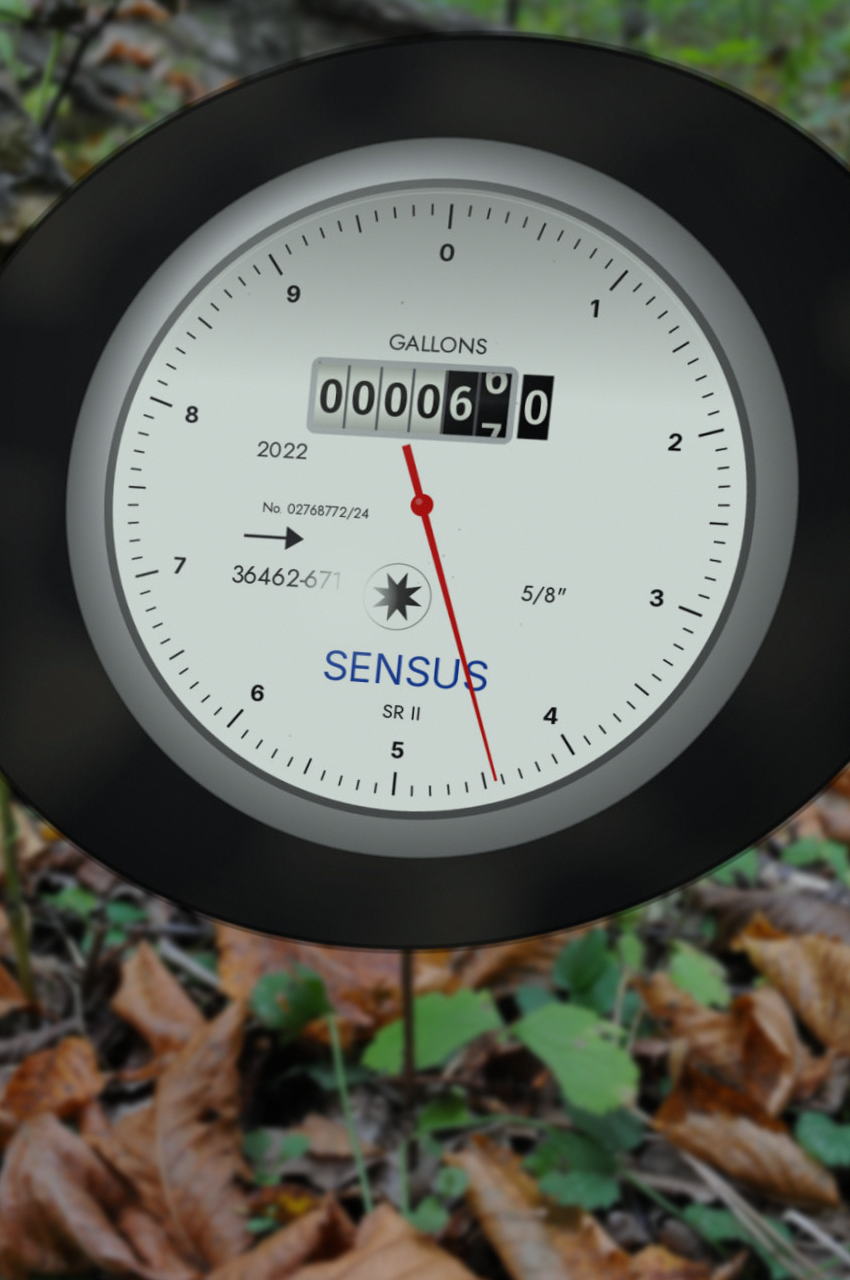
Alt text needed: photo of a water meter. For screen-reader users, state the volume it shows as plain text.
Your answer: 664.4 gal
